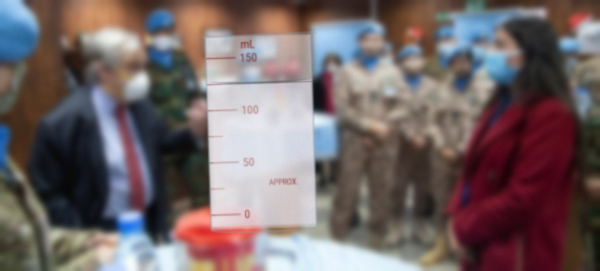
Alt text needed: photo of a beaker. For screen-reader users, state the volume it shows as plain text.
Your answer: 125 mL
